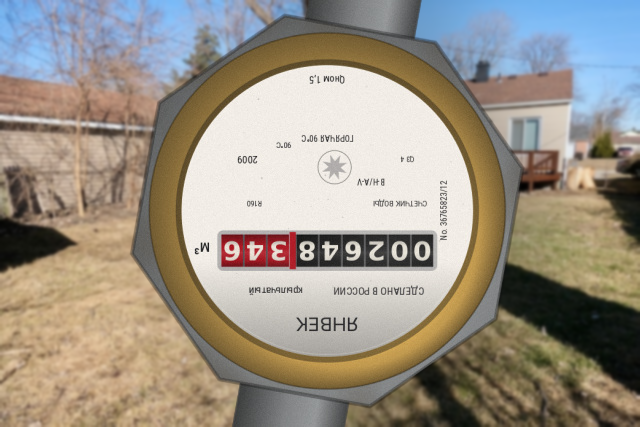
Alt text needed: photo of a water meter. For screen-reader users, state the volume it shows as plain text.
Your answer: 2648.346 m³
